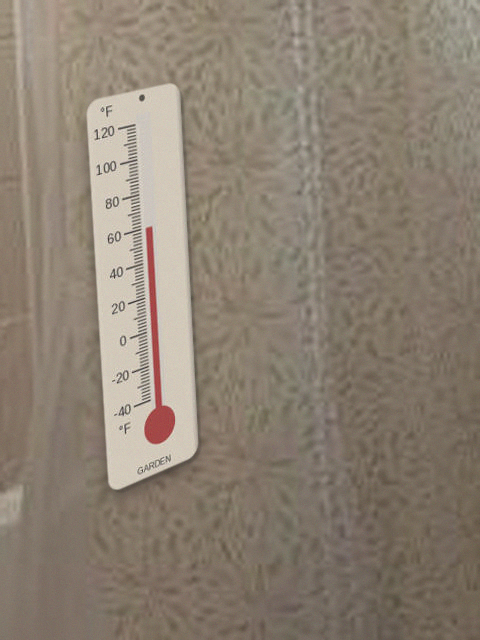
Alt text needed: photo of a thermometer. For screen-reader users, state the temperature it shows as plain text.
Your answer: 60 °F
